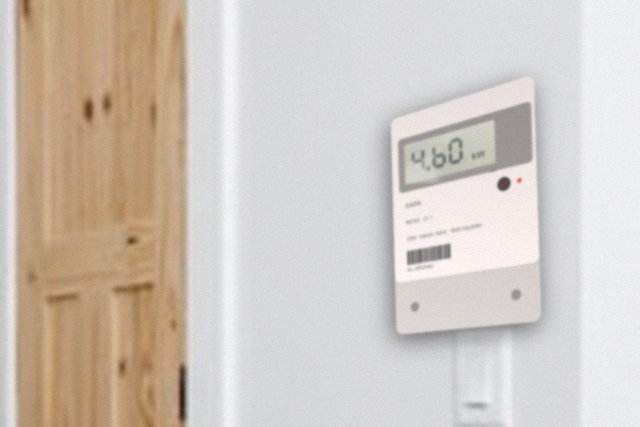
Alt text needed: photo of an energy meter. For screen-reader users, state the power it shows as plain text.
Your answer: 4.60 kW
